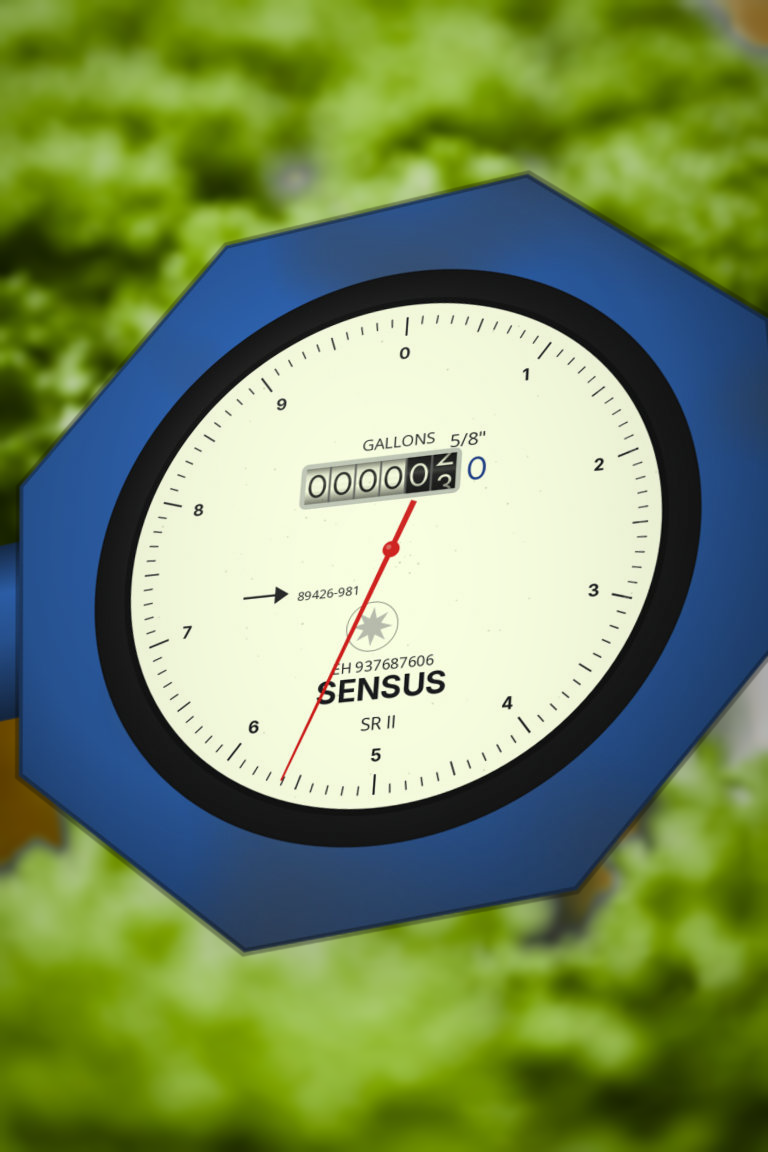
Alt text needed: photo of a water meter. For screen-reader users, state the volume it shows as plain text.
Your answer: 25.6 gal
